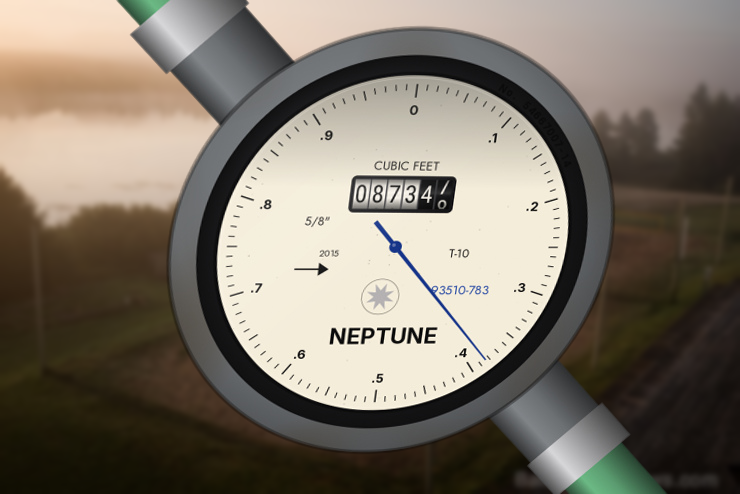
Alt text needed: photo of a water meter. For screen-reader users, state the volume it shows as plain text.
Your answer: 87347.38 ft³
